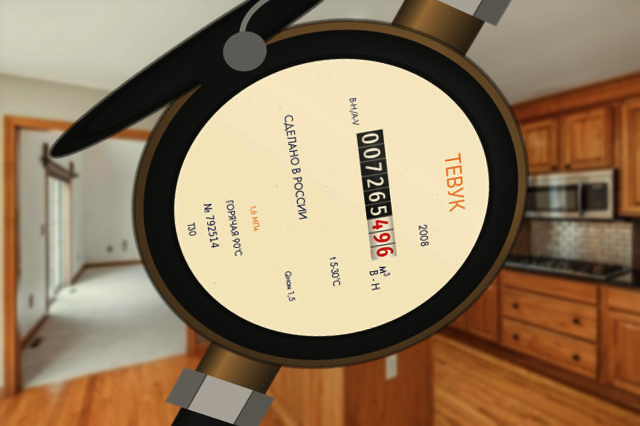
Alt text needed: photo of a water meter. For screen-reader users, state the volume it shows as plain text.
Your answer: 7265.496 m³
